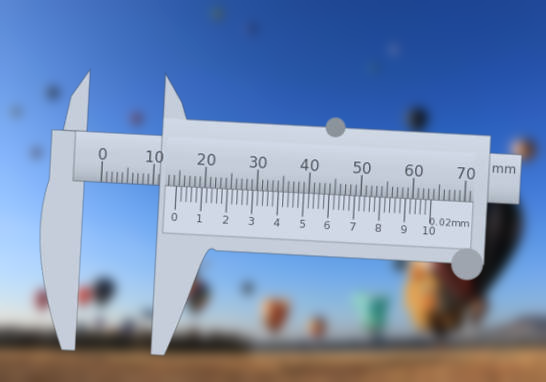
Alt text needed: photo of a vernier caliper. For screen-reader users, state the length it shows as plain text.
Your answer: 14.5 mm
